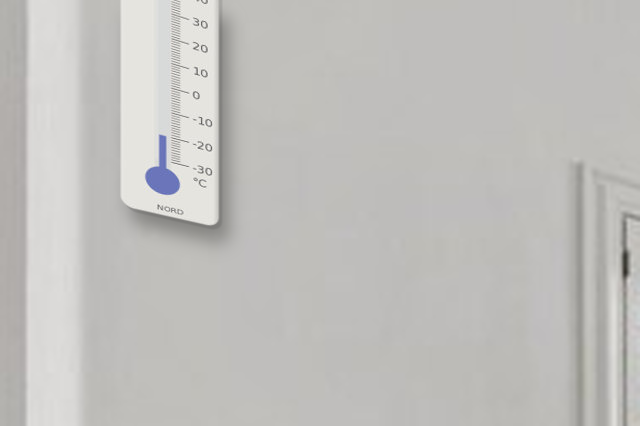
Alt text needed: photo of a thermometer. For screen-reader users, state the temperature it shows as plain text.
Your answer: -20 °C
